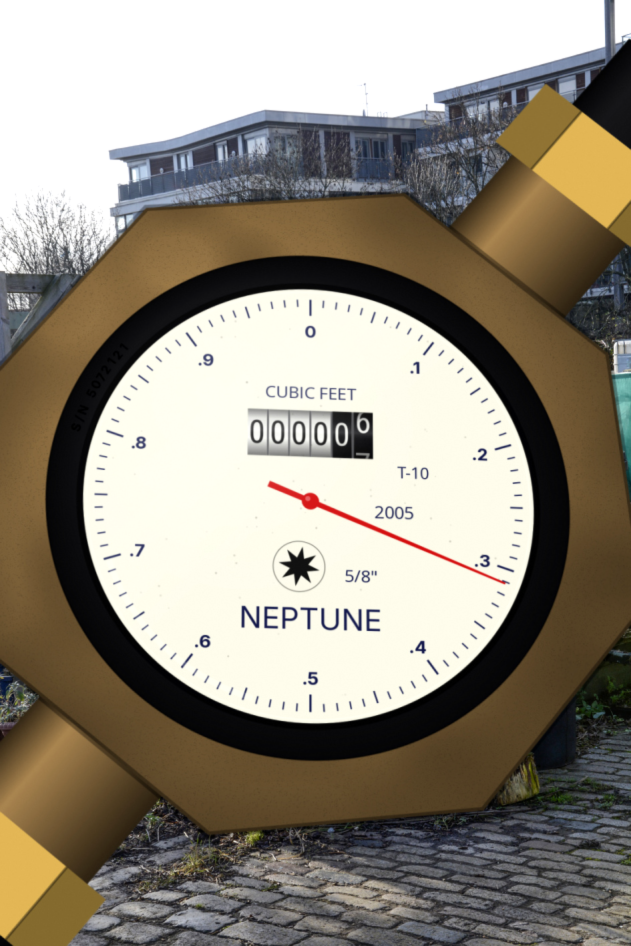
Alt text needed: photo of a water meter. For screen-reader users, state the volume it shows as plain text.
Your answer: 6.31 ft³
